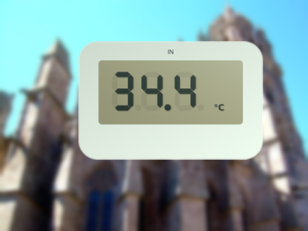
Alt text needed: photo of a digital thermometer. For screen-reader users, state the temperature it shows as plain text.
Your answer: 34.4 °C
